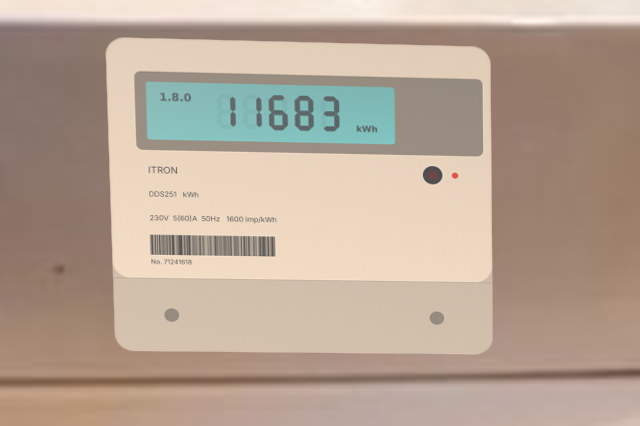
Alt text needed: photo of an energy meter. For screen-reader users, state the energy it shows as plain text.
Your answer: 11683 kWh
